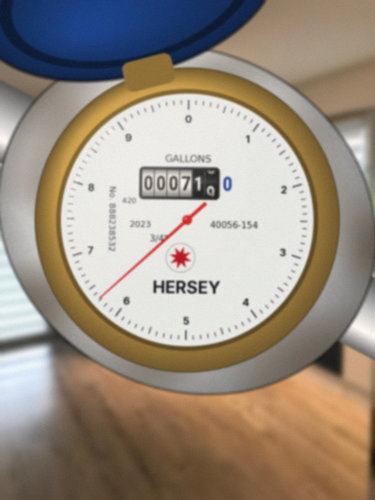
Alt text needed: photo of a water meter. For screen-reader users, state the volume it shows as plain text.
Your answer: 7186.3 gal
